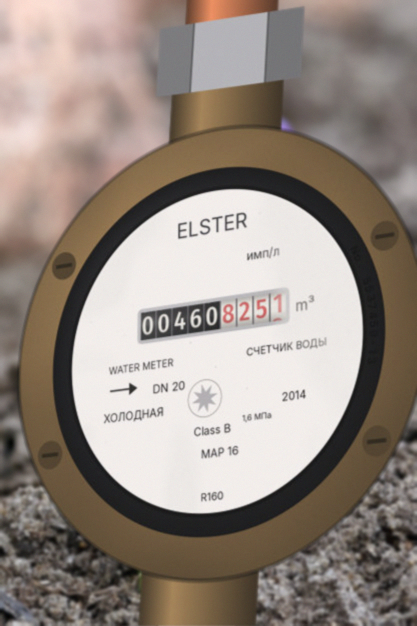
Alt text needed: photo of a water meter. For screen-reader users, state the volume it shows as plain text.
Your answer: 460.8251 m³
